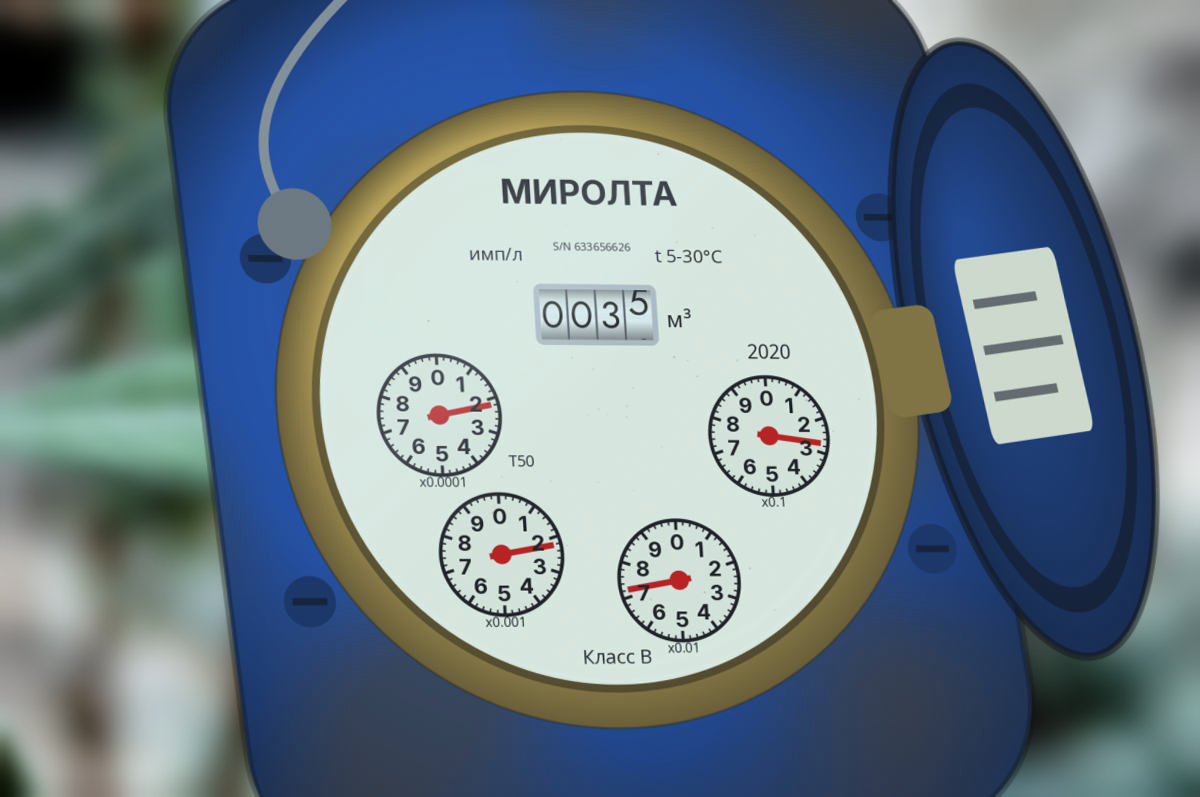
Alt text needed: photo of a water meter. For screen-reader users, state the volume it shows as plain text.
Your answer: 35.2722 m³
